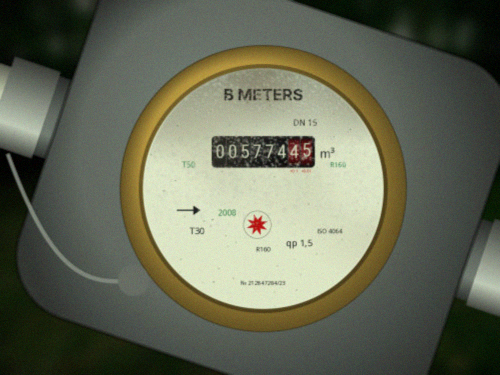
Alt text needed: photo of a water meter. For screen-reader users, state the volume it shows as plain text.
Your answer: 5774.45 m³
